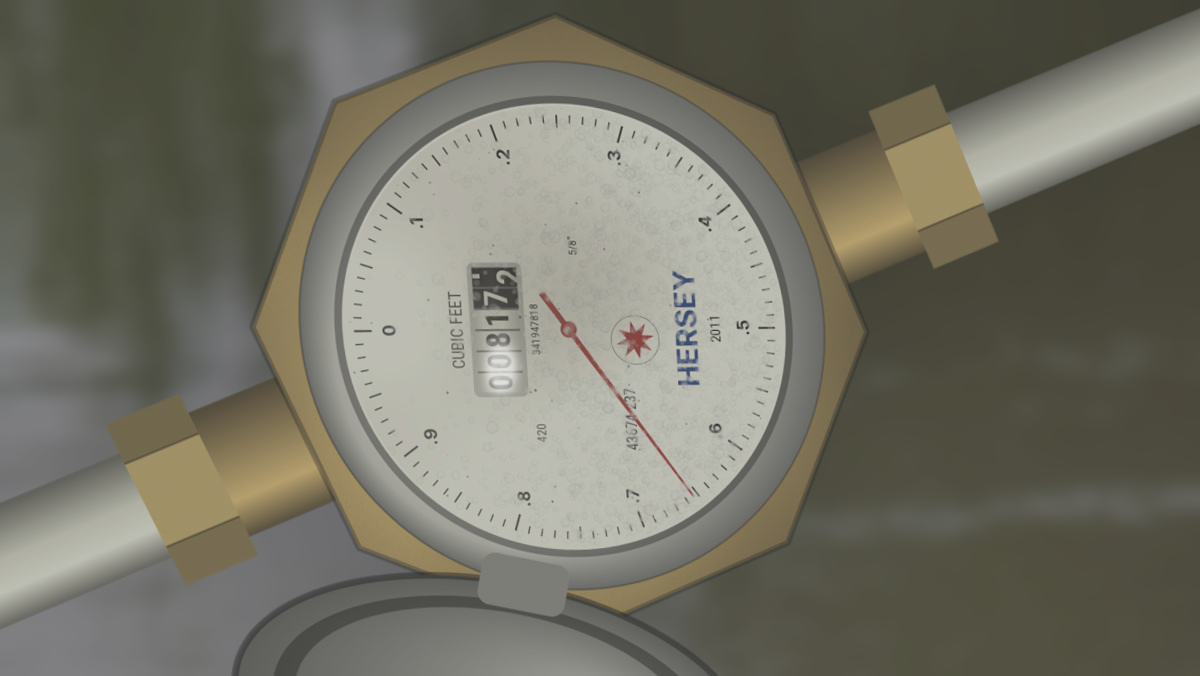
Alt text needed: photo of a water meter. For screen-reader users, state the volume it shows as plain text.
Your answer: 8171.65 ft³
